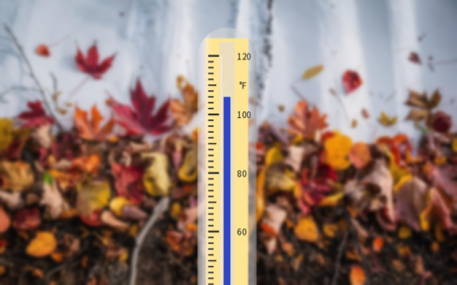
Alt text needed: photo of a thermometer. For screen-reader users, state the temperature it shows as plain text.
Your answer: 106 °F
